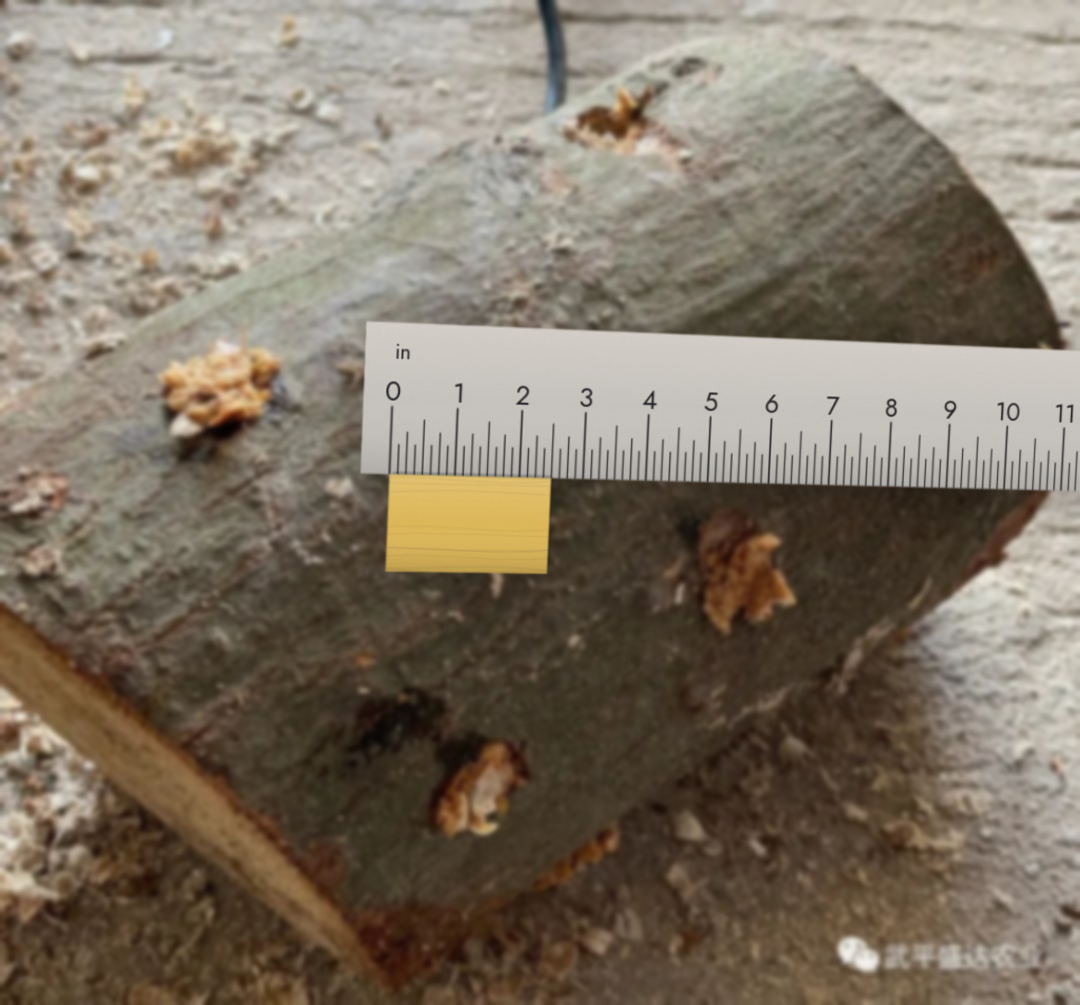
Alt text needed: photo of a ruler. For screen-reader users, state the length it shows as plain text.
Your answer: 2.5 in
